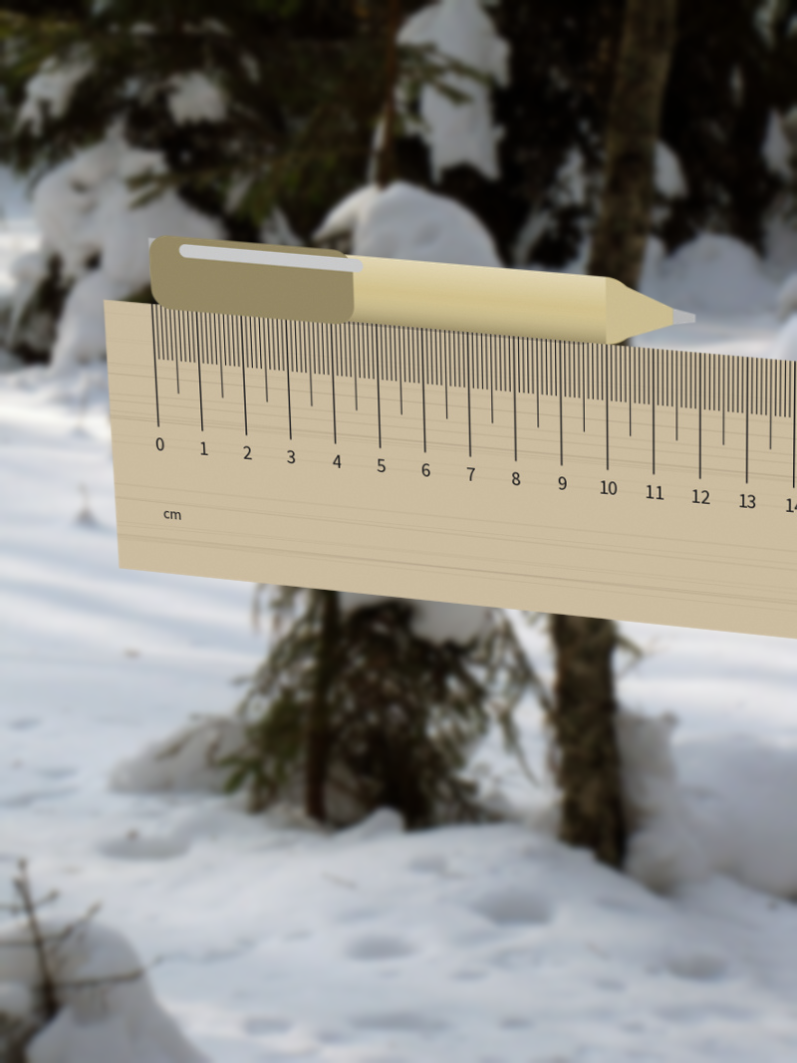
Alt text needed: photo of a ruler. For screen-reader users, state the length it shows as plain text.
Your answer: 11.9 cm
